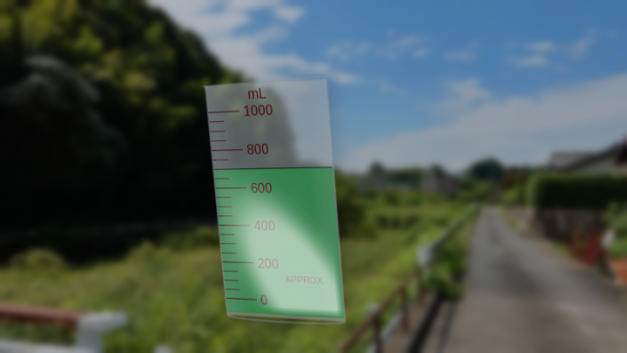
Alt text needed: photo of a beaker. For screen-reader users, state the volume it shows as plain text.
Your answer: 700 mL
